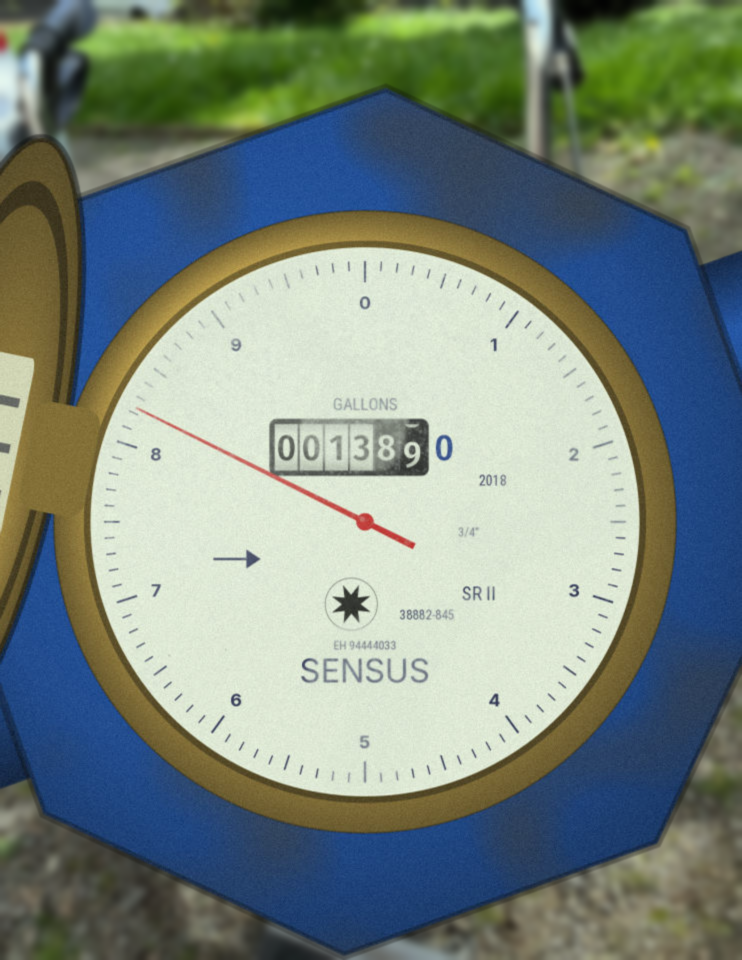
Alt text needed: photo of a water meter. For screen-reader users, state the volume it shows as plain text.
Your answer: 13888.2 gal
